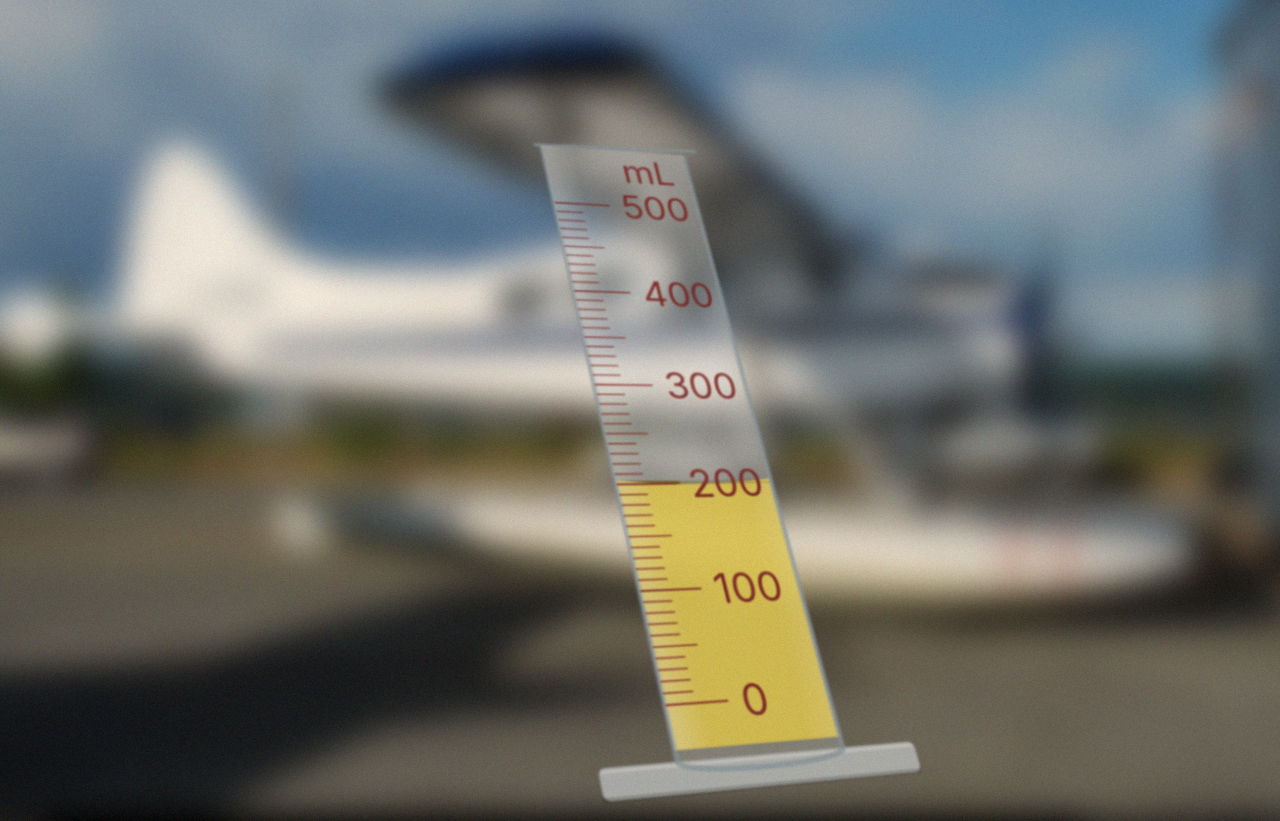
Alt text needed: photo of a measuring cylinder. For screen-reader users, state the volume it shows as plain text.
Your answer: 200 mL
